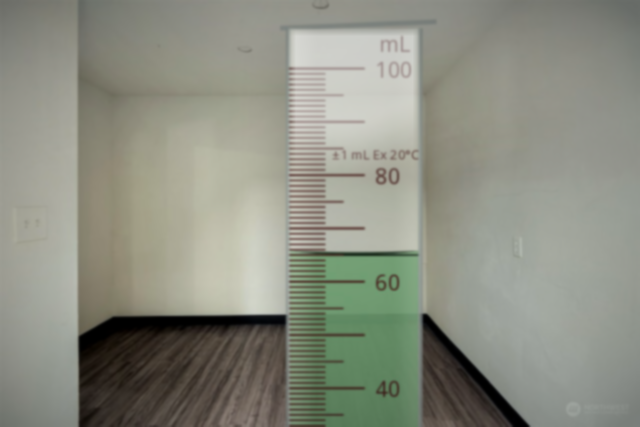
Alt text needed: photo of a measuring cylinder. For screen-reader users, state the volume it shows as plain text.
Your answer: 65 mL
